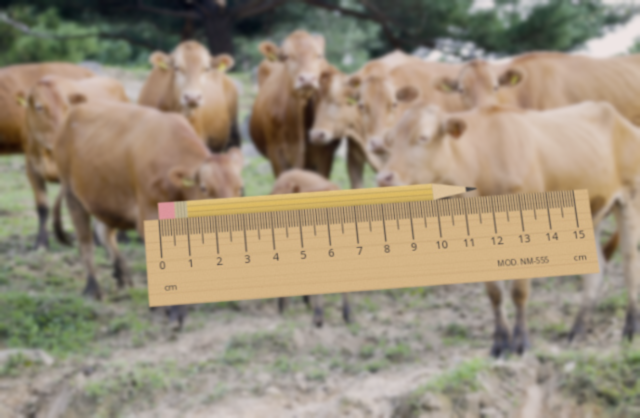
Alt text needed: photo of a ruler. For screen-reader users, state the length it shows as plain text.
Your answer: 11.5 cm
